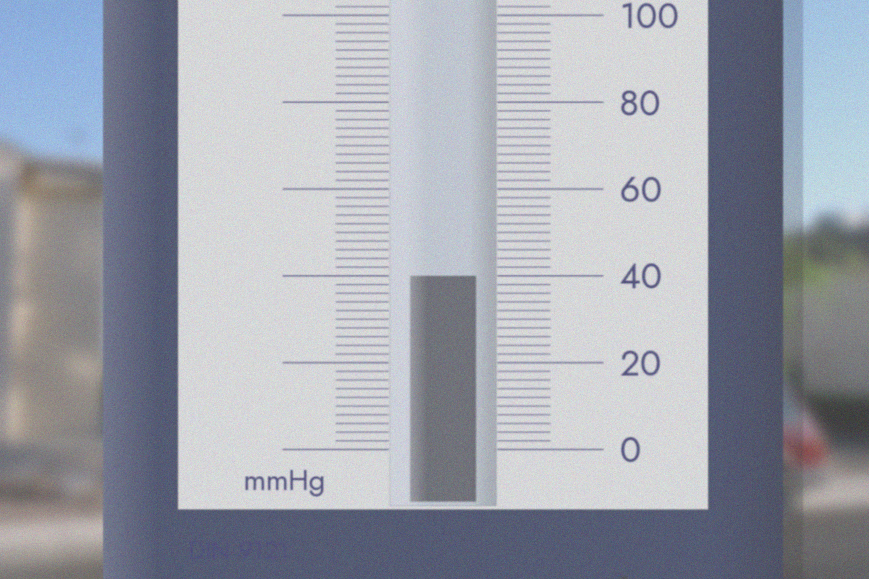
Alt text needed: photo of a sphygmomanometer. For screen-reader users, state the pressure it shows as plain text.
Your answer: 40 mmHg
